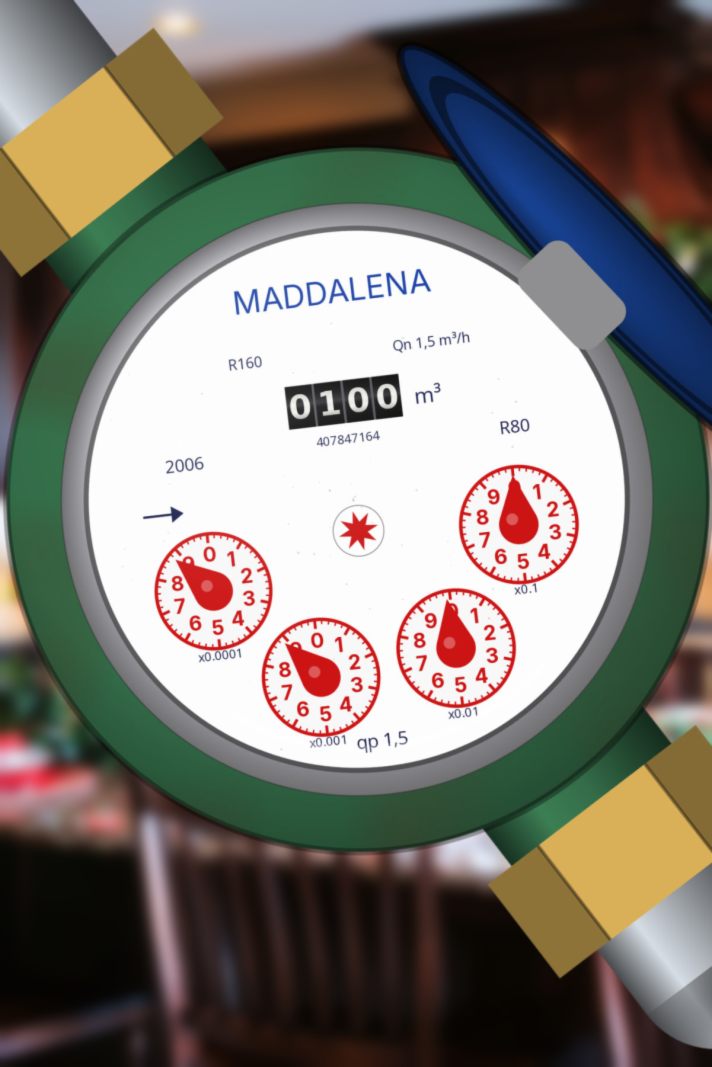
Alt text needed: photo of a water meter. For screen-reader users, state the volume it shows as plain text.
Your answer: 99.9988 m³
